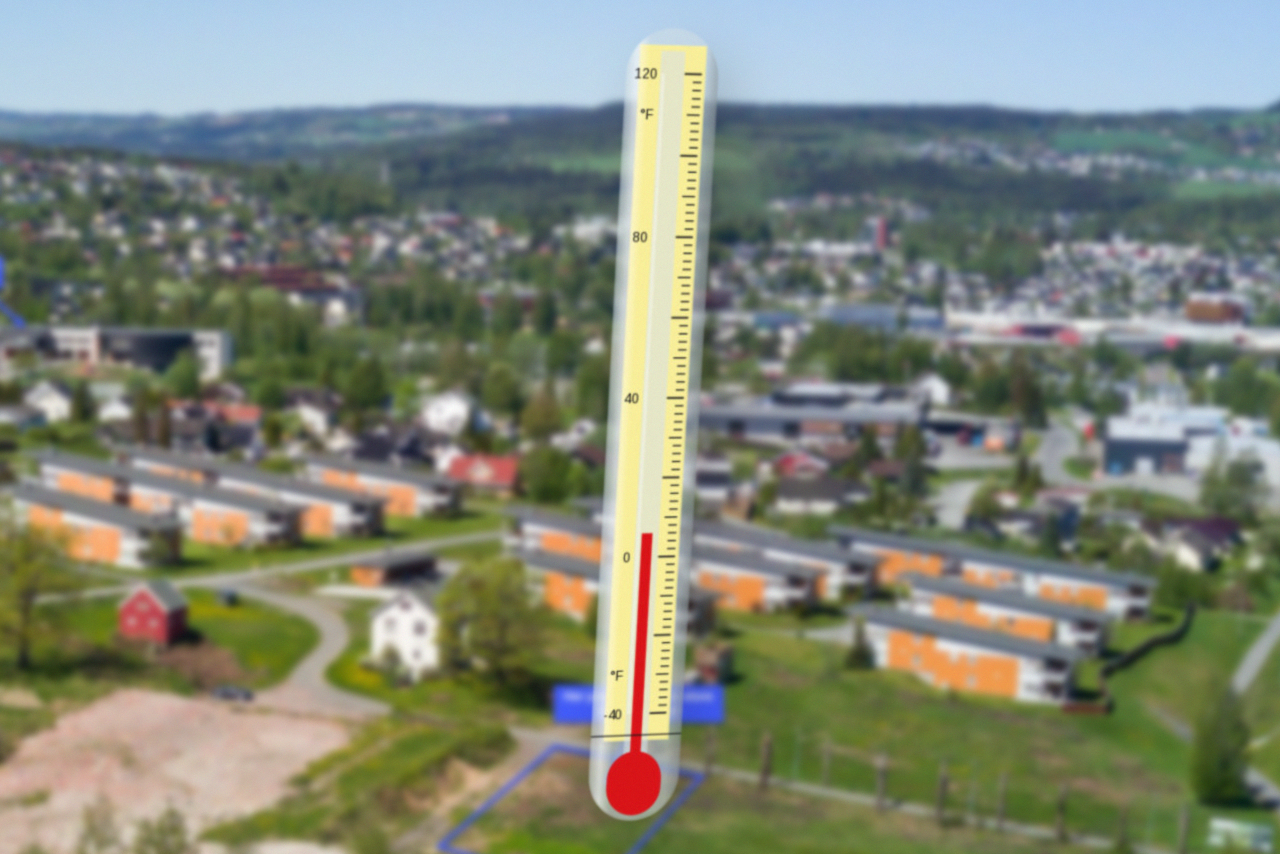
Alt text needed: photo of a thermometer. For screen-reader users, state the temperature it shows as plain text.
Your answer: 6 °F
